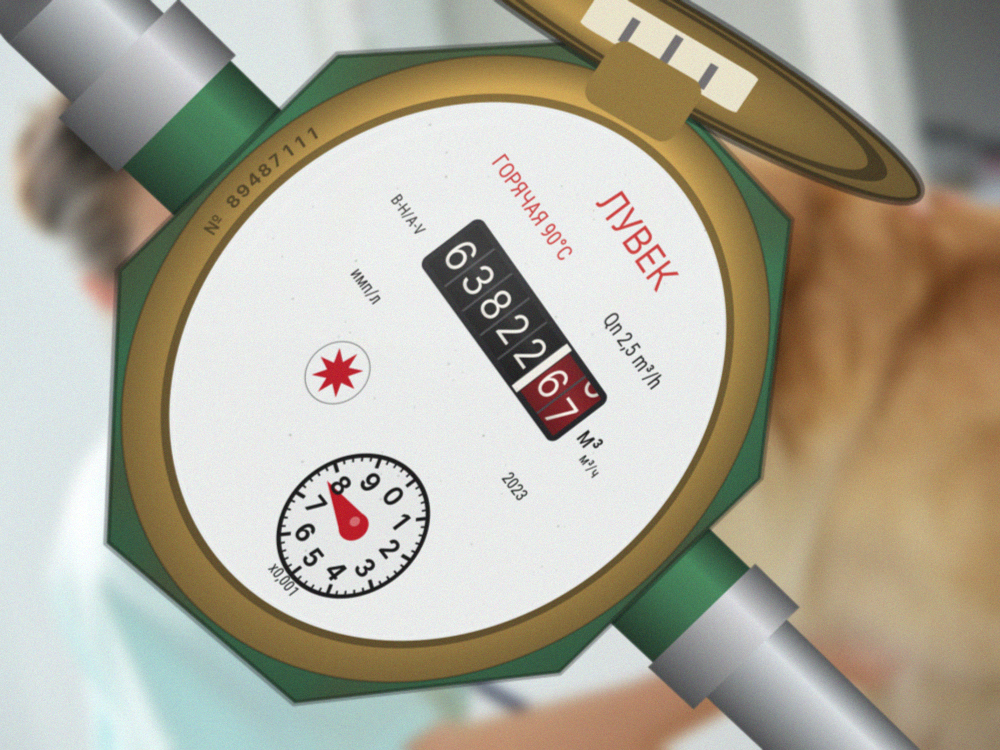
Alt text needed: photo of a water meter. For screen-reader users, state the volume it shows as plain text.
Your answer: 63822.667 m³
